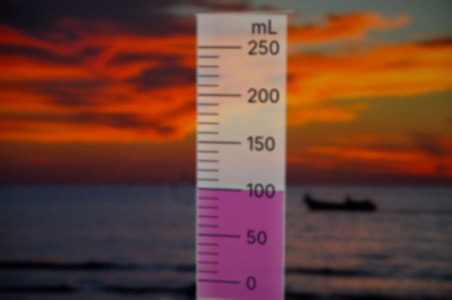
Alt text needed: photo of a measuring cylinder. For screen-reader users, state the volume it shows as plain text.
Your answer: 100 mL
